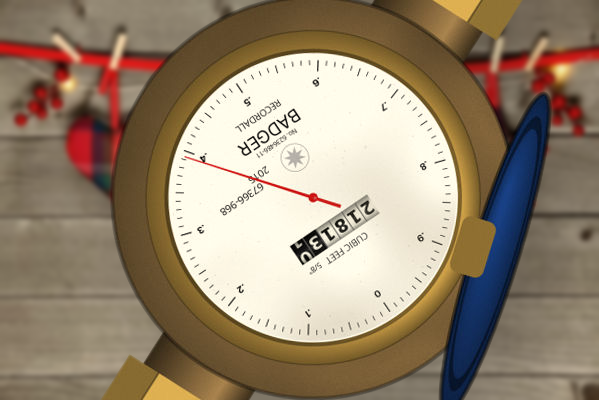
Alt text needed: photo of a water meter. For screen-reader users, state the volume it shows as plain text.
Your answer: 218130.39 ft³
